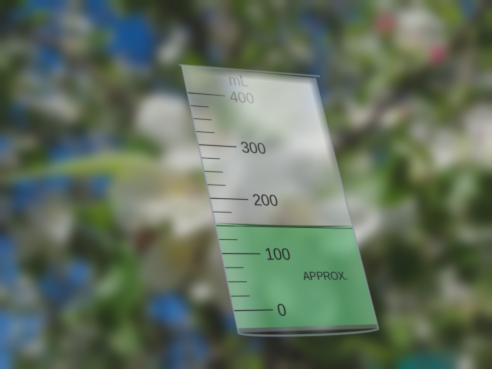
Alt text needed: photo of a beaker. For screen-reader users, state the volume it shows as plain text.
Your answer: 150 mL
